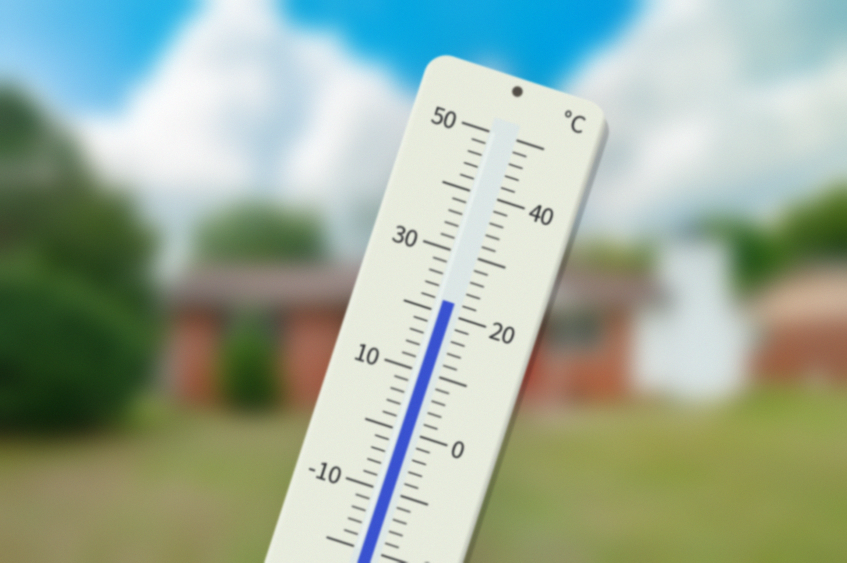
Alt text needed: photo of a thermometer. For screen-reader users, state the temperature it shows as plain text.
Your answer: 22 °C
